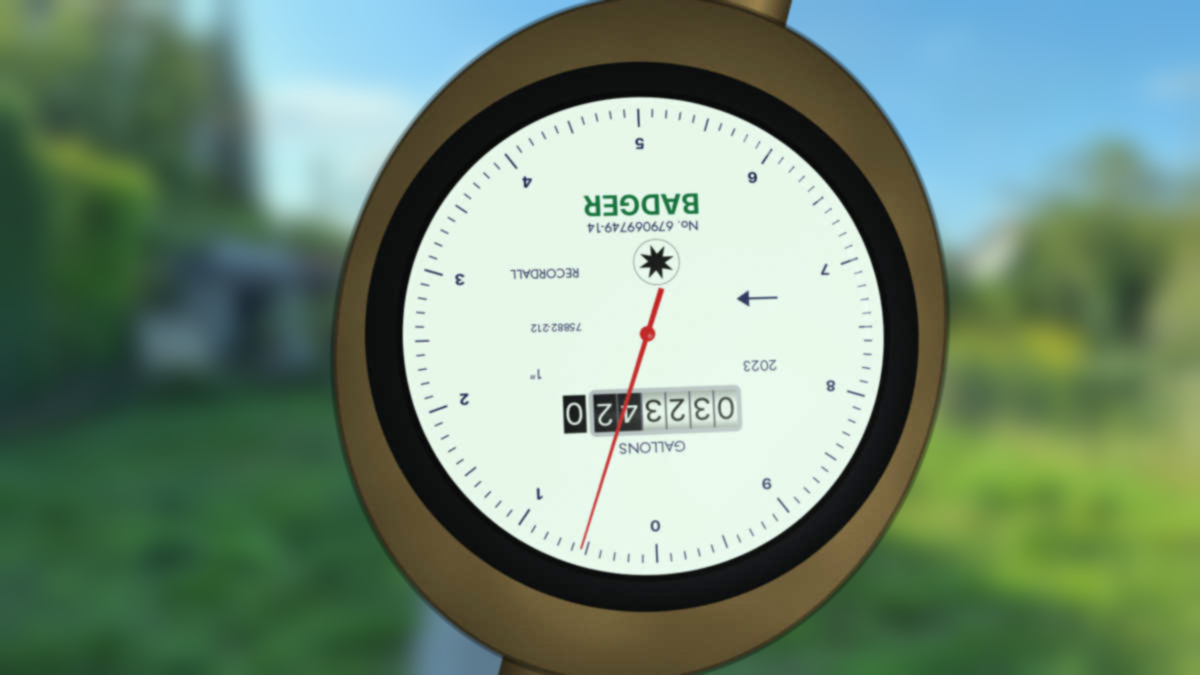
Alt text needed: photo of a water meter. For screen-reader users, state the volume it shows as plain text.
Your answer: 323420.5 gal
